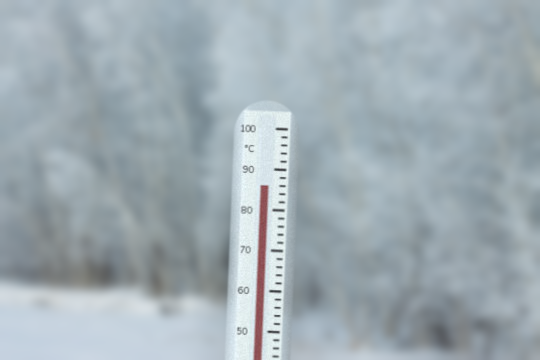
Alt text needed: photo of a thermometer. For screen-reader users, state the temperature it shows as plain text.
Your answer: 86 °C
